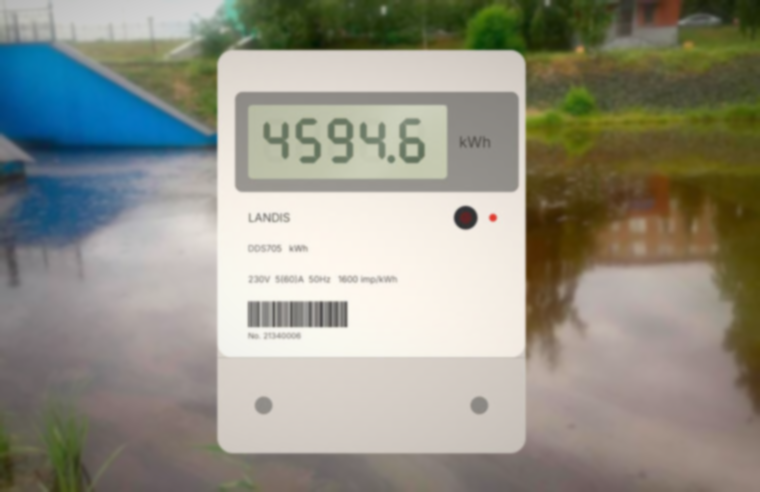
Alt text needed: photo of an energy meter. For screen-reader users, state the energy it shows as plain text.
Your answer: 4594.6 kWh
